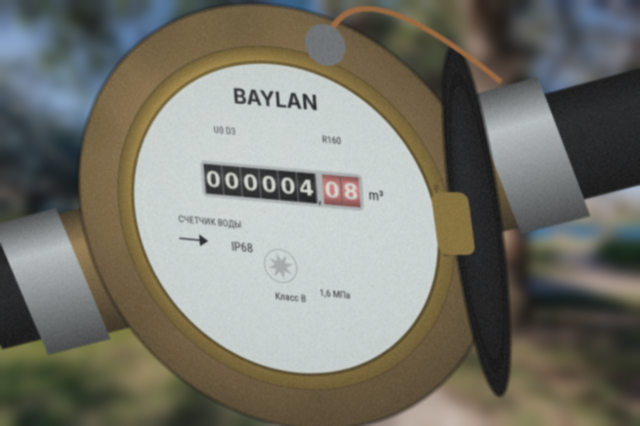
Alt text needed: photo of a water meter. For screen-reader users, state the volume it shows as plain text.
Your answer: 4.08 m³
